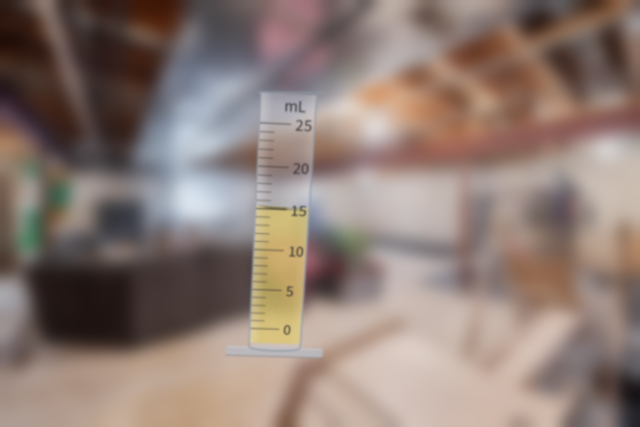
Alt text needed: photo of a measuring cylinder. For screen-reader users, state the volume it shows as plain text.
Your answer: 15 mL
